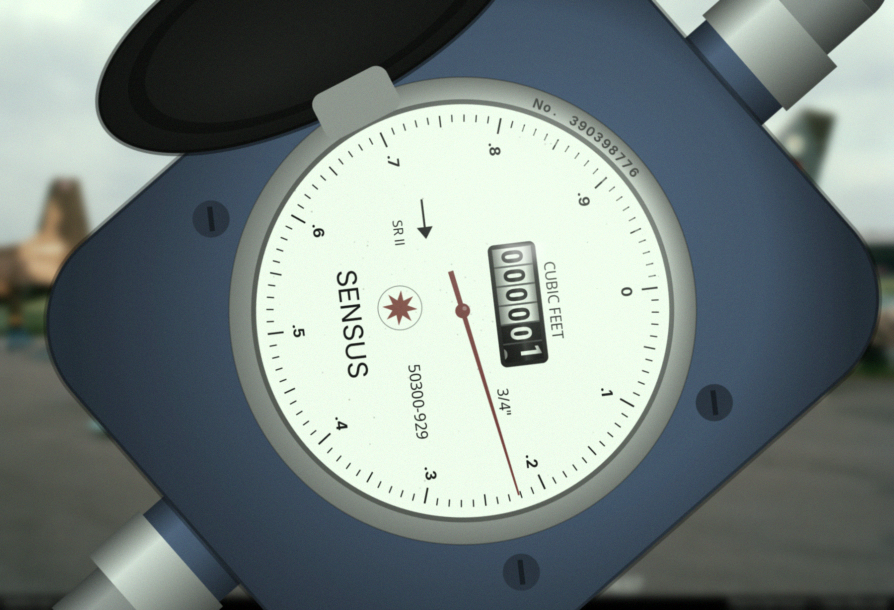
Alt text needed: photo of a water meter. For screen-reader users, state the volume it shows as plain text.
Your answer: 1.22 ft³
